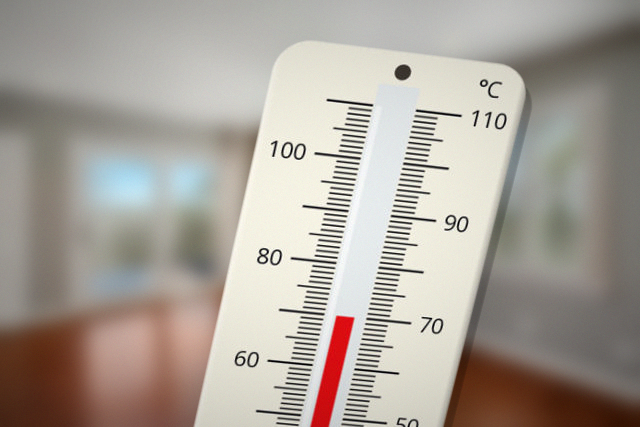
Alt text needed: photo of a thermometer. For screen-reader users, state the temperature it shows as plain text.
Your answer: 70 °C
